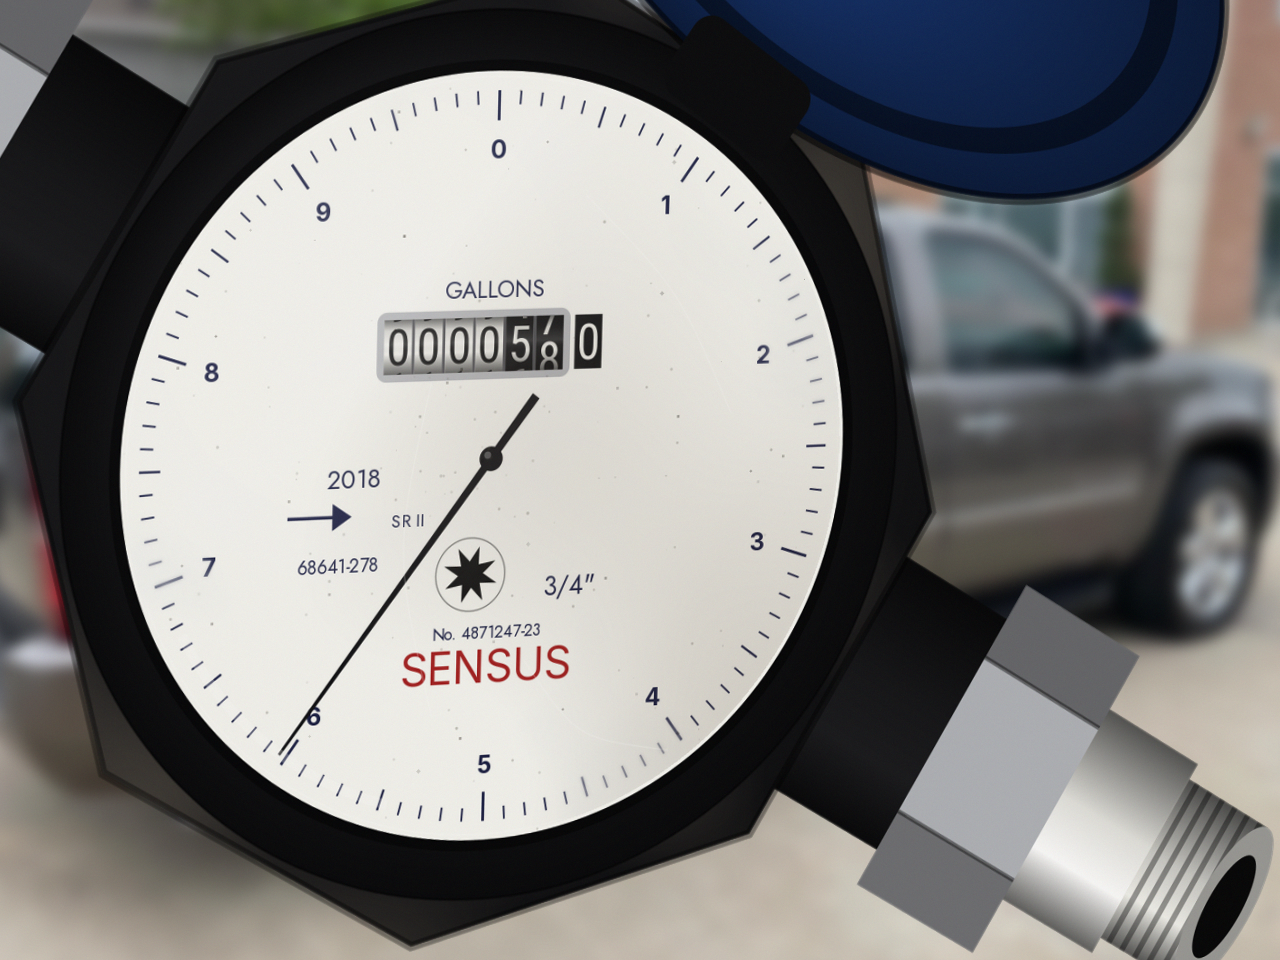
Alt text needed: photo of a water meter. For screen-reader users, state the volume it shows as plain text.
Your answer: 576.0 gal
